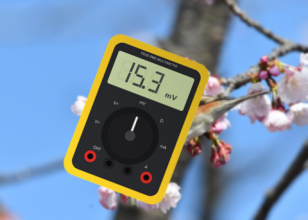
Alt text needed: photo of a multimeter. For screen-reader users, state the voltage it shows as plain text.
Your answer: 15.3 mV
